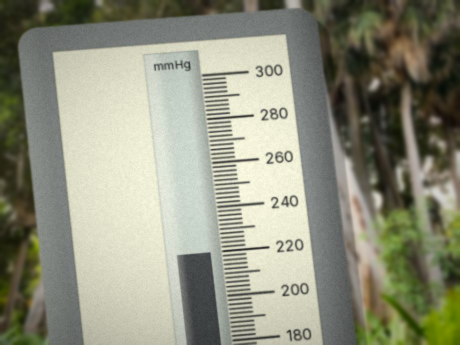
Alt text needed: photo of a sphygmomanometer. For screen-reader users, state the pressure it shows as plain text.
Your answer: 220 mmHg
